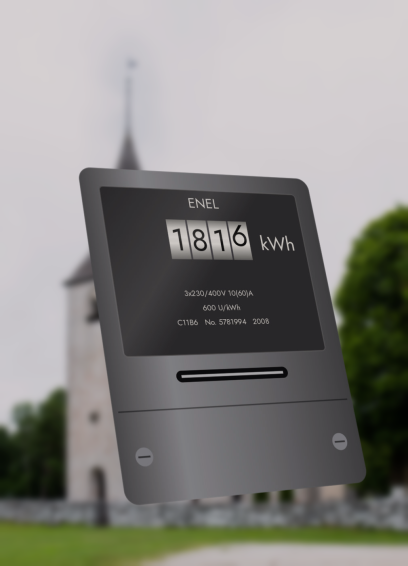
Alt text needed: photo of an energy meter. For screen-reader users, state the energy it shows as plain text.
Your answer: 1816 kWh
